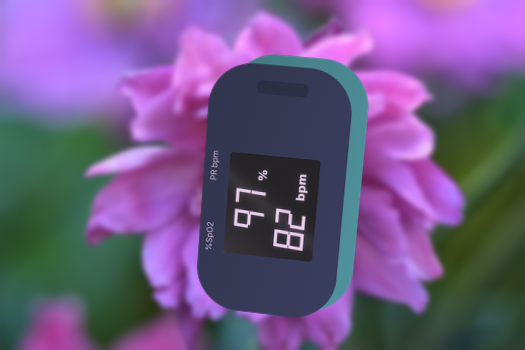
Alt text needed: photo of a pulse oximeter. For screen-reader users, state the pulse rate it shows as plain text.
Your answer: 82 bpm
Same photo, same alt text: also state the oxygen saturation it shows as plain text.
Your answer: 97 %
